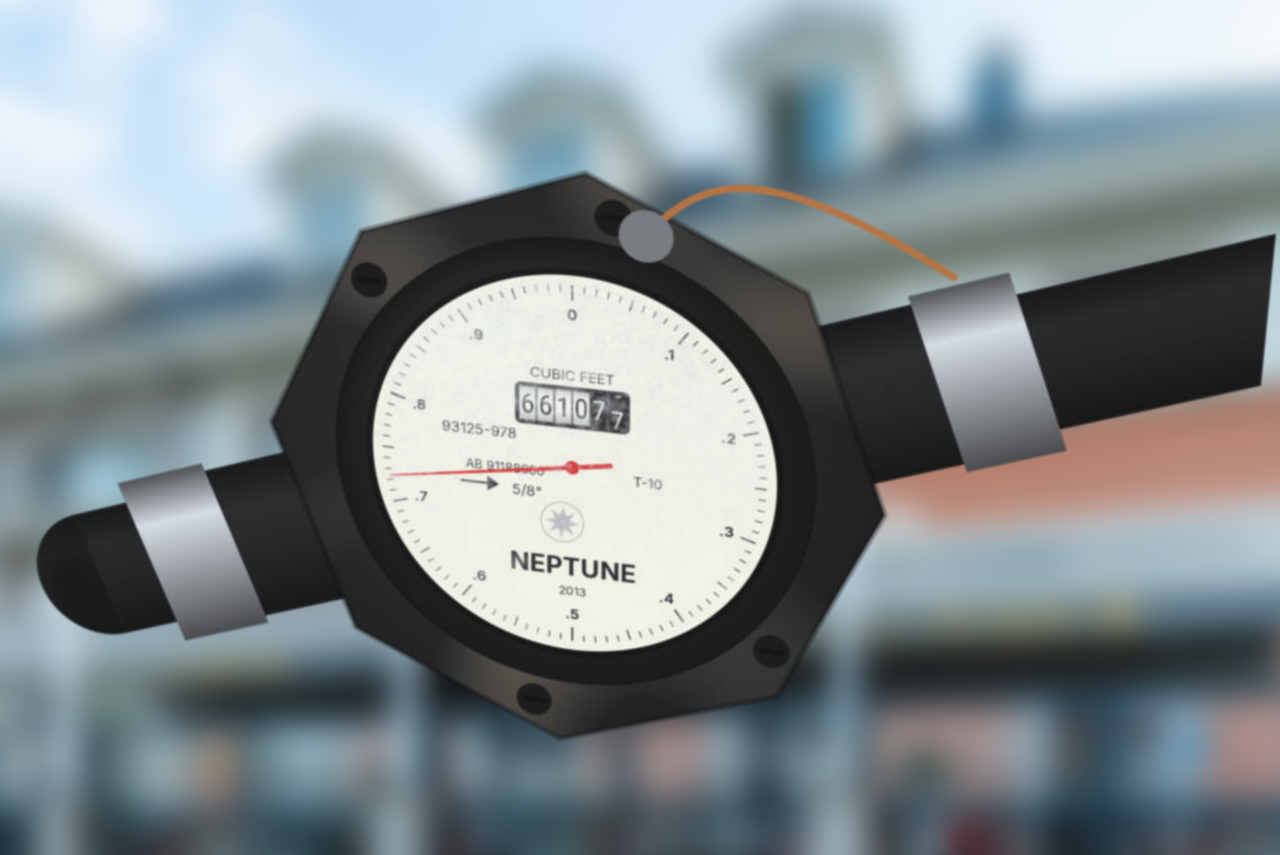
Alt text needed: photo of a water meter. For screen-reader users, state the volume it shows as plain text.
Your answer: 661076.72 ft³
